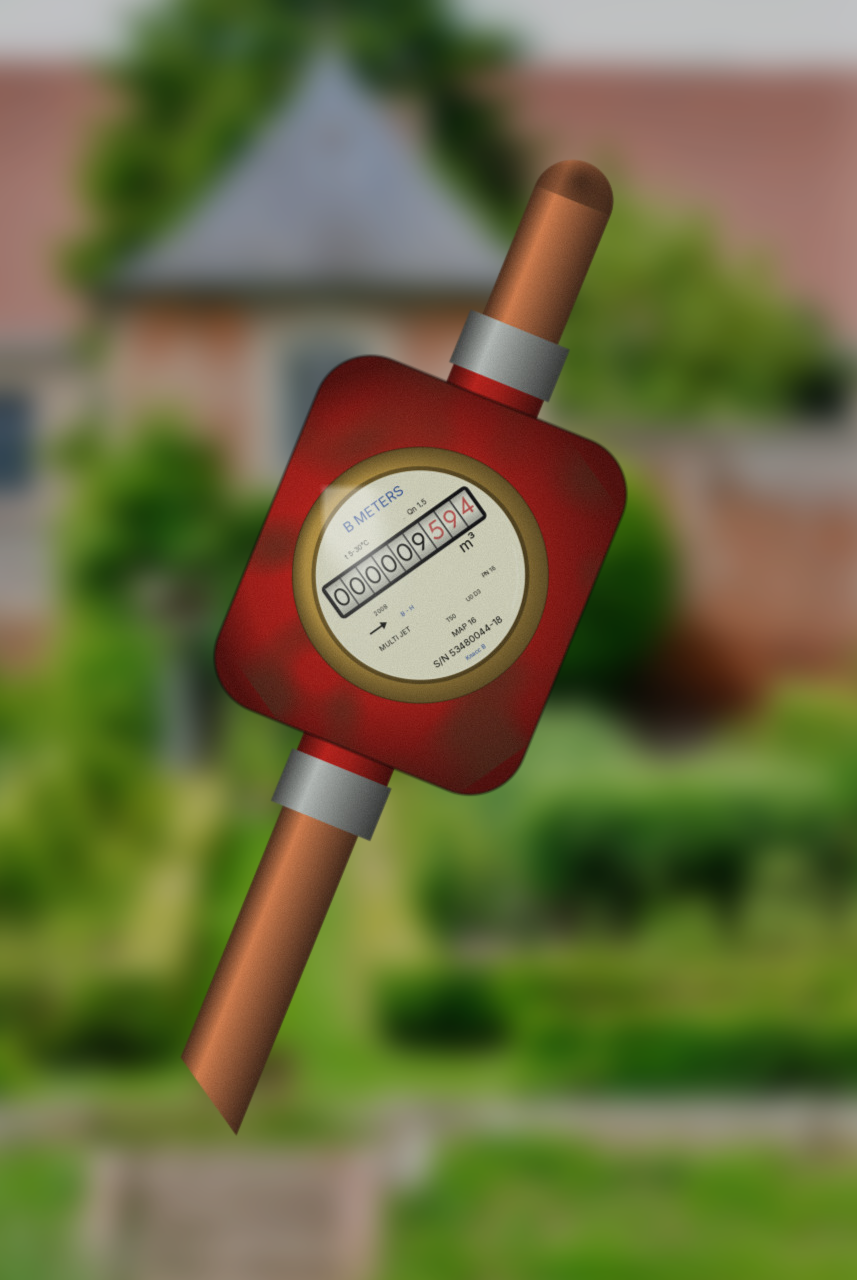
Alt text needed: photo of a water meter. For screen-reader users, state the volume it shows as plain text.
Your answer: 9.594 m³
